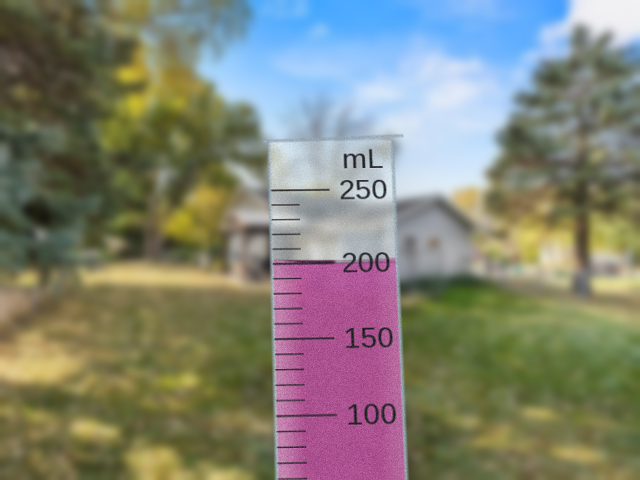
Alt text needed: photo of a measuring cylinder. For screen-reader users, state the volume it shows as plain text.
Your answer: 200 mL
